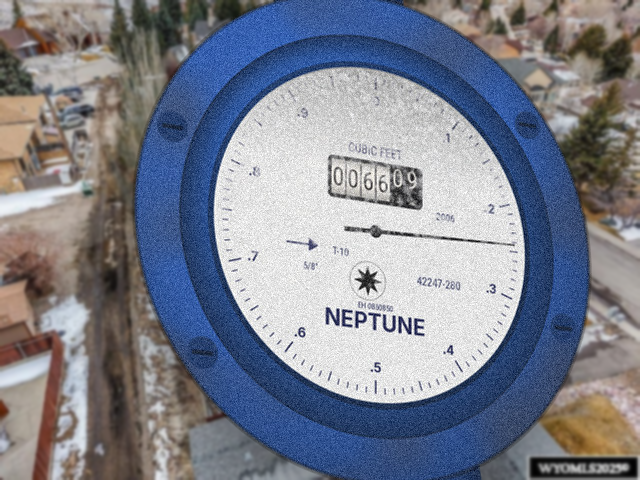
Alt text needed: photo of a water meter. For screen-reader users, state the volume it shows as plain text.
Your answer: 6609.24 ft³
